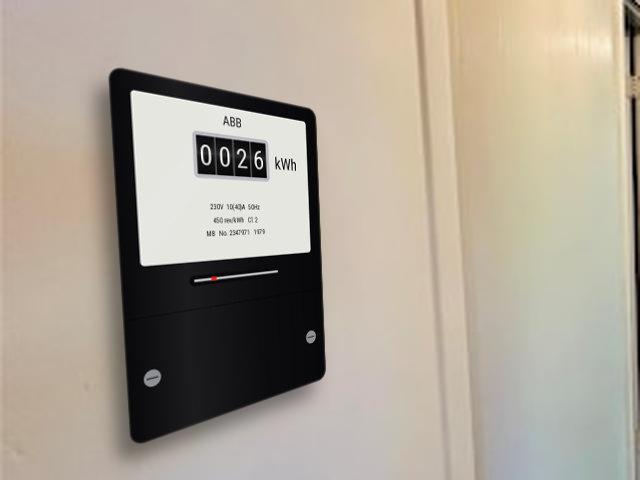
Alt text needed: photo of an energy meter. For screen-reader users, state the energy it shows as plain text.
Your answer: 26 kWh
